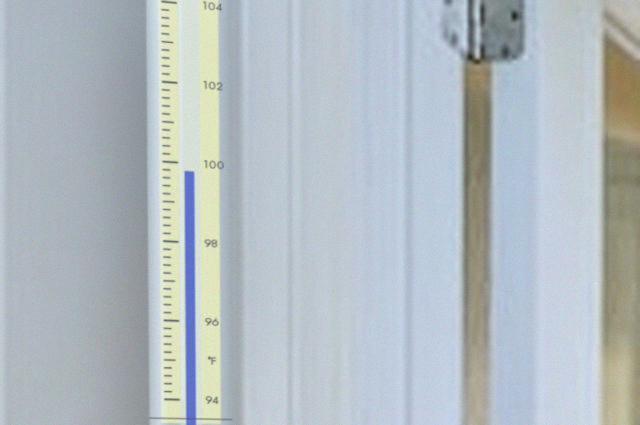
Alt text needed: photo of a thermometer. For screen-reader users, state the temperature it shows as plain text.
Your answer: 99.8 °F
